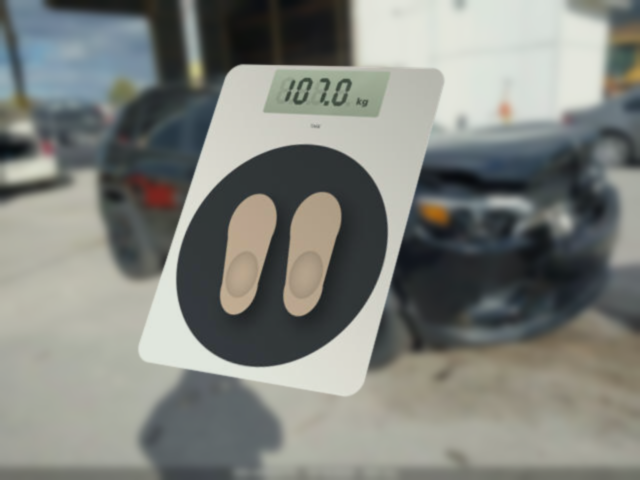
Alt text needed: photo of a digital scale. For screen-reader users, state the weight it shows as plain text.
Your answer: 107.0 kg
